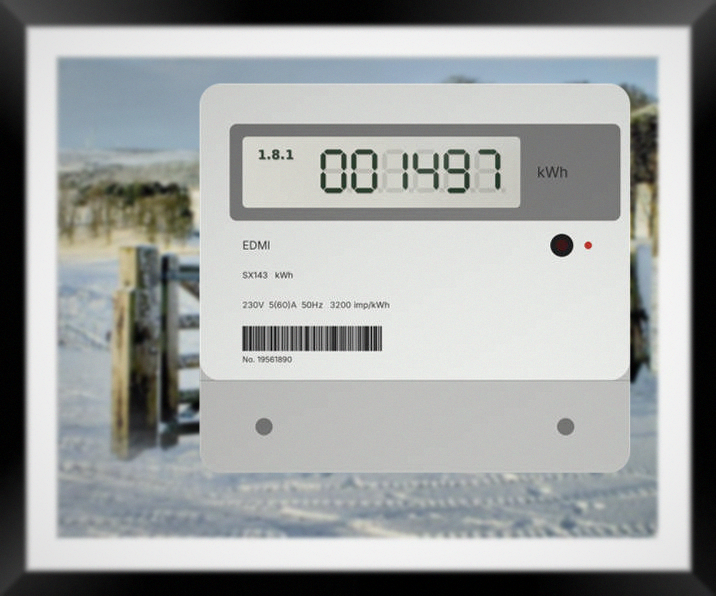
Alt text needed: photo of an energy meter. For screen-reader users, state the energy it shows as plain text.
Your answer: 1497 kWh
